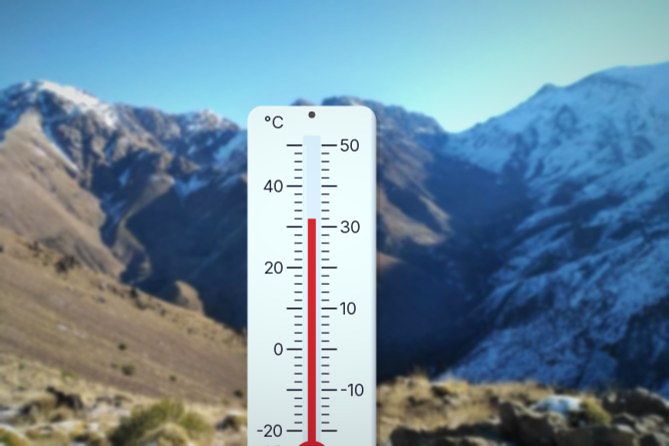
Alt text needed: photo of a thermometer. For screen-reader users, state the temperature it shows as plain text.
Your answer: 32 °C
